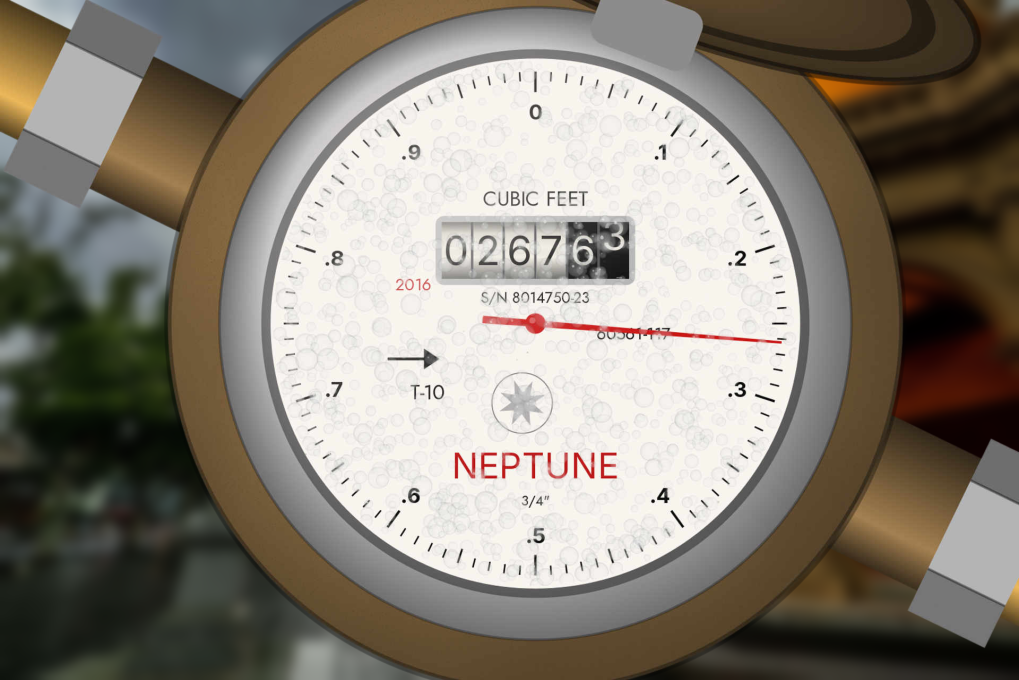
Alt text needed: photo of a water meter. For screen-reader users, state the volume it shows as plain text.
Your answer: 26763.26 ft³
